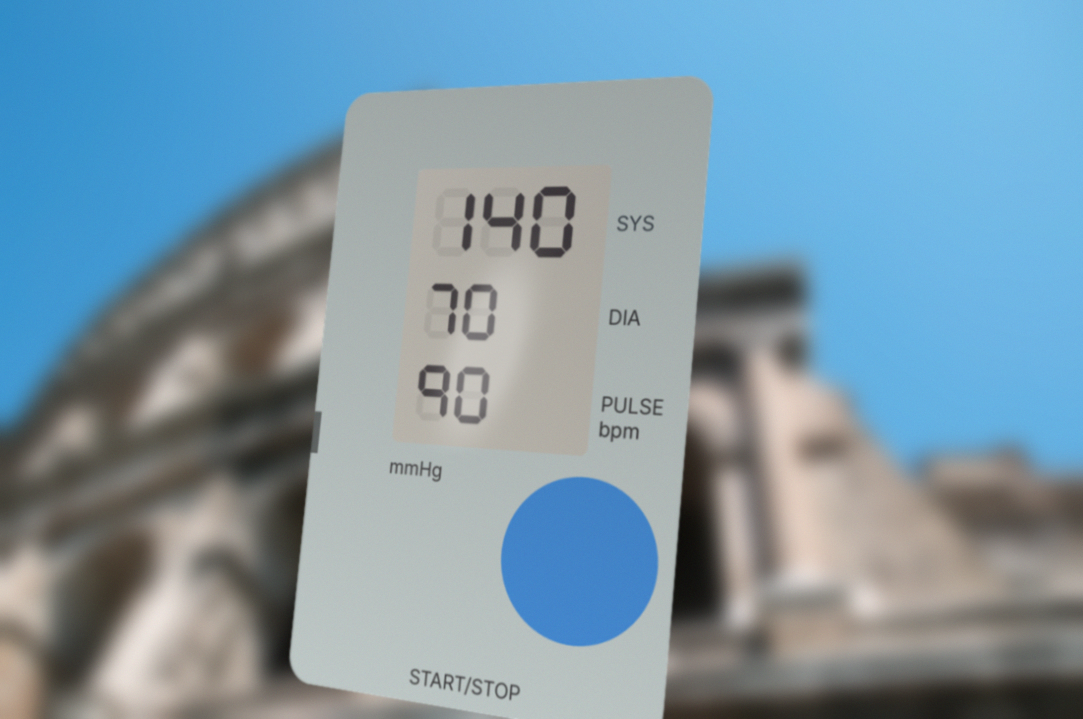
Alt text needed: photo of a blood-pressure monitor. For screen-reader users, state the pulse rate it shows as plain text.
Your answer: 90 bpm
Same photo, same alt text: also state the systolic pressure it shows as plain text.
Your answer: 140 mmHg
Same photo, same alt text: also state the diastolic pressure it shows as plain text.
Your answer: 70 mmHg
